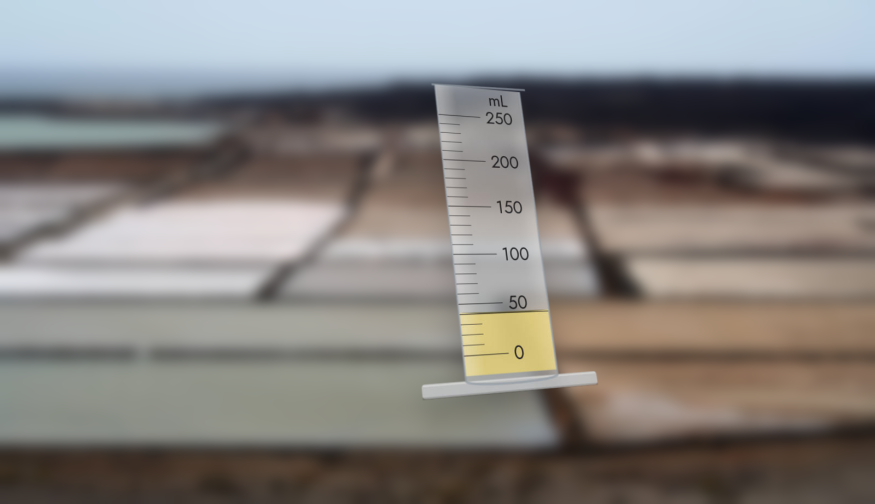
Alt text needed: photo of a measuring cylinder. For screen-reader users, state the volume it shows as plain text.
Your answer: 40 mL
